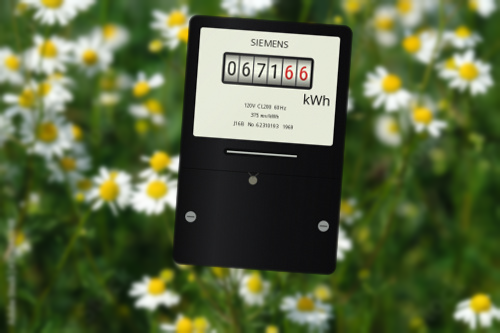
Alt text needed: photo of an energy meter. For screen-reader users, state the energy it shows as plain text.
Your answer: 671.66 kWh
